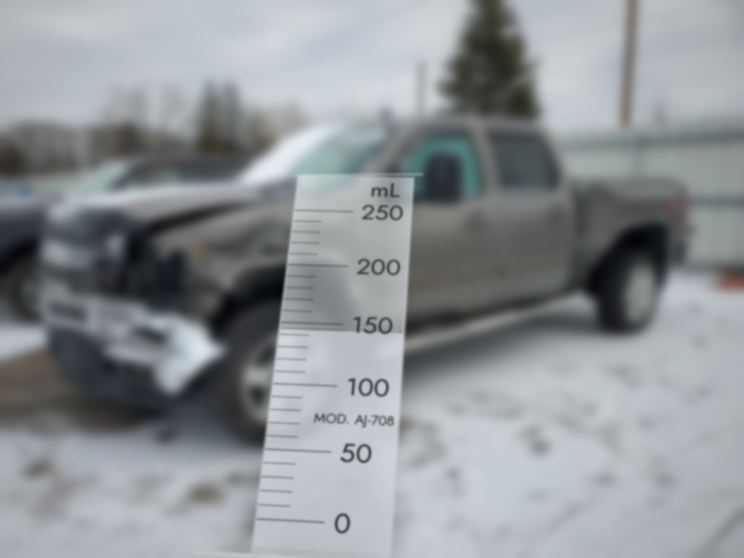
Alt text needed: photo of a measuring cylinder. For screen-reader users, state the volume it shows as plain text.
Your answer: 145 mL
